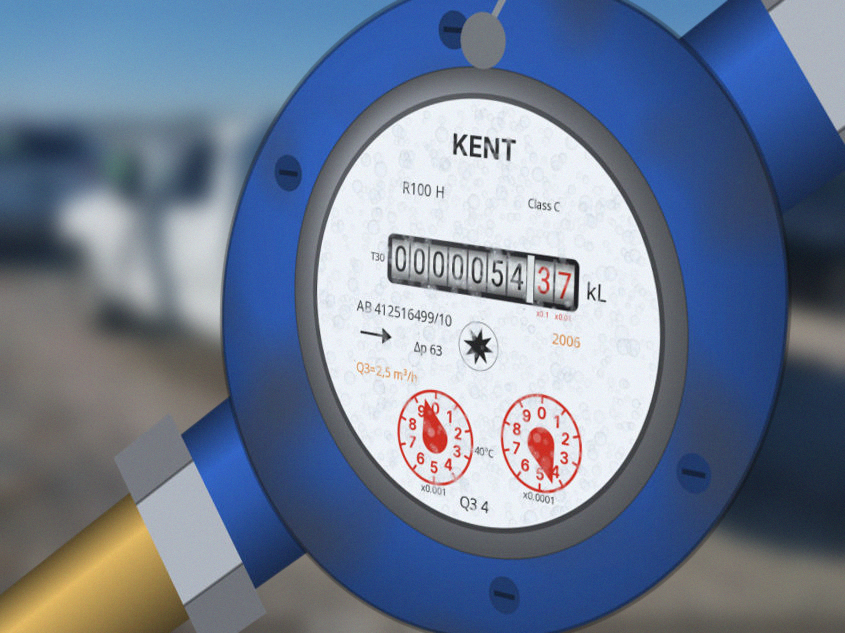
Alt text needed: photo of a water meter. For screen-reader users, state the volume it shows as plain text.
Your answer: 54.3694 kL
